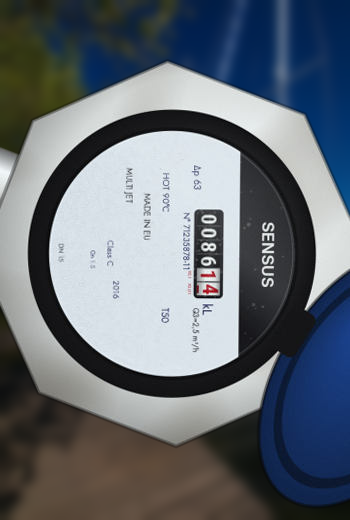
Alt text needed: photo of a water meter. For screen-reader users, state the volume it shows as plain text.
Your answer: 86.14 kL
